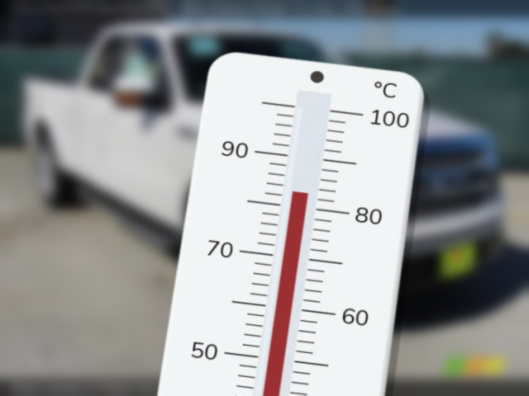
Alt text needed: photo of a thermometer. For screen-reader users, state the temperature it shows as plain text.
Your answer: 83 °C
